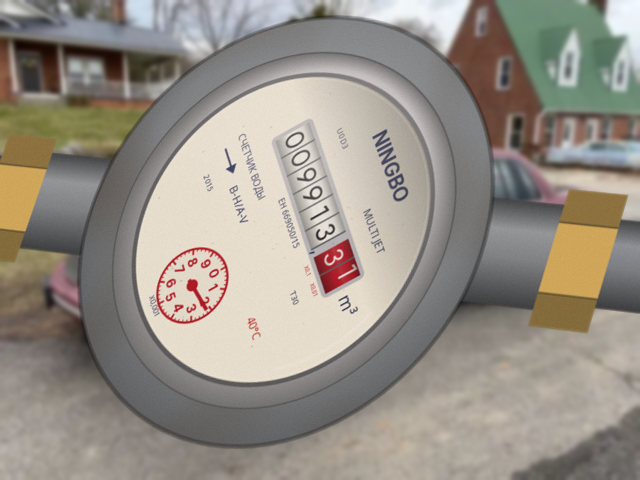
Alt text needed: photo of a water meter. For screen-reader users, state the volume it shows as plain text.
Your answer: 9913.312 m³
